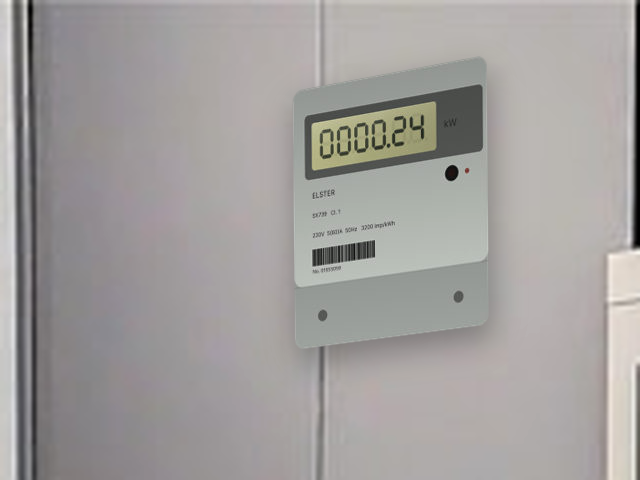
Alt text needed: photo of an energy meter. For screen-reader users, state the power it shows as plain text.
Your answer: 0.24 kW
